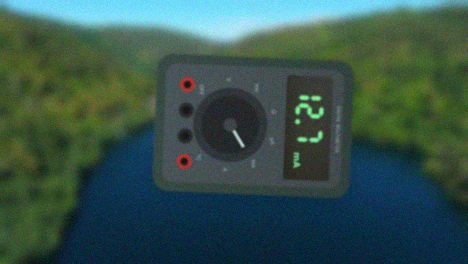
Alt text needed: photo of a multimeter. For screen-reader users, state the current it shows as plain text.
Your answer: 12.7 mA
